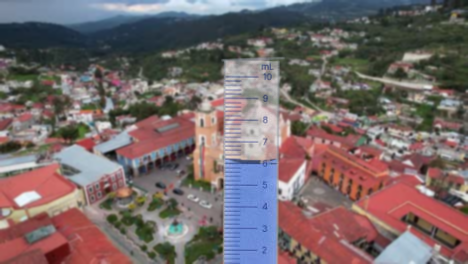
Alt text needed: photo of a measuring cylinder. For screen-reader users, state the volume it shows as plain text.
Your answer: 6 mL
